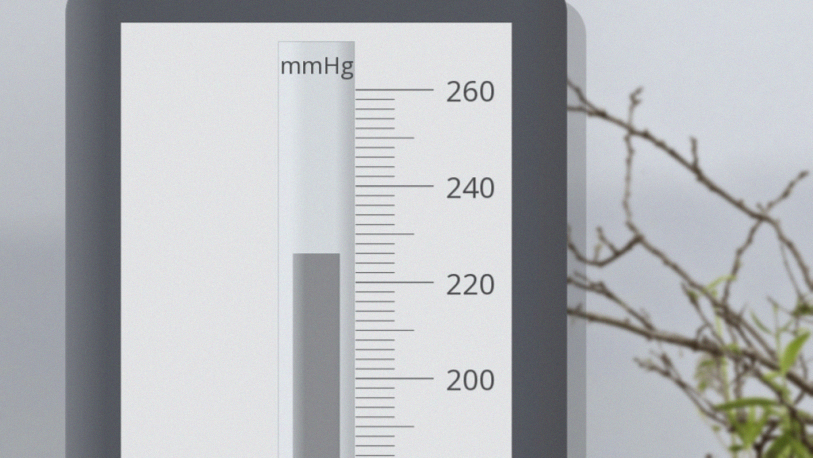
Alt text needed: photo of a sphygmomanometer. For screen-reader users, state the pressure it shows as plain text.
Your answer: 226 mmHg
